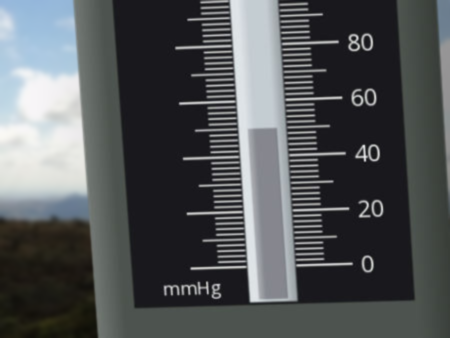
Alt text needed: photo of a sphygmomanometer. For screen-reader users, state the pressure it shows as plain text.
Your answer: 50 mmHg
